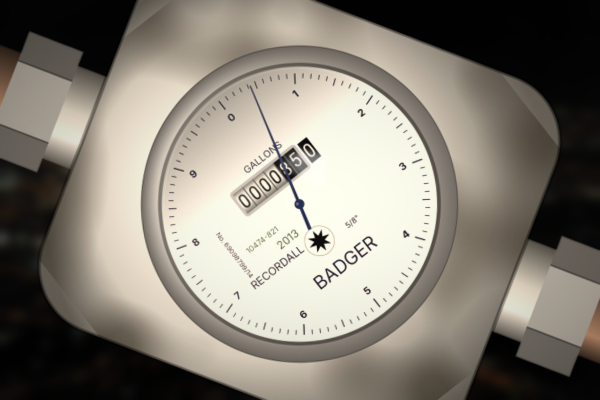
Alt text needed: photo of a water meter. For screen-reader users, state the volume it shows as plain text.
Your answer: 850.4 gal
